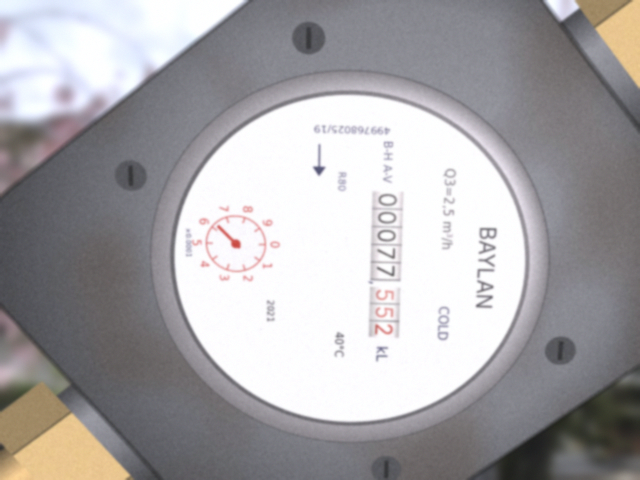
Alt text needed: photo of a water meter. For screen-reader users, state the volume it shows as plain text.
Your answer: 77.5526 kL
